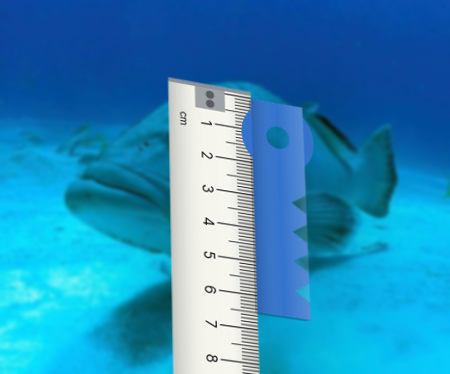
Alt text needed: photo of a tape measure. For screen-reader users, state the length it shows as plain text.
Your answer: 6.5 cm
